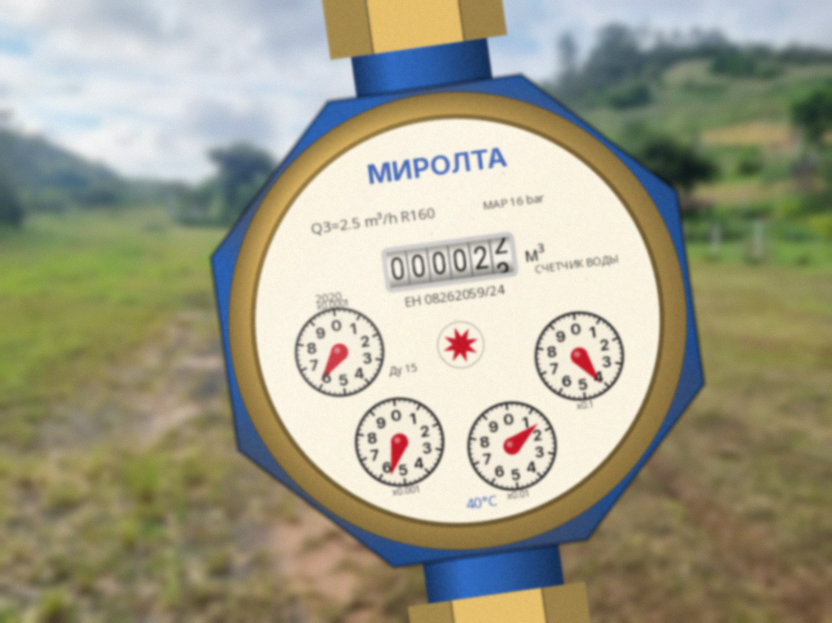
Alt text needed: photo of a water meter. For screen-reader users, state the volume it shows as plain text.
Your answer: 22.4156 m³
